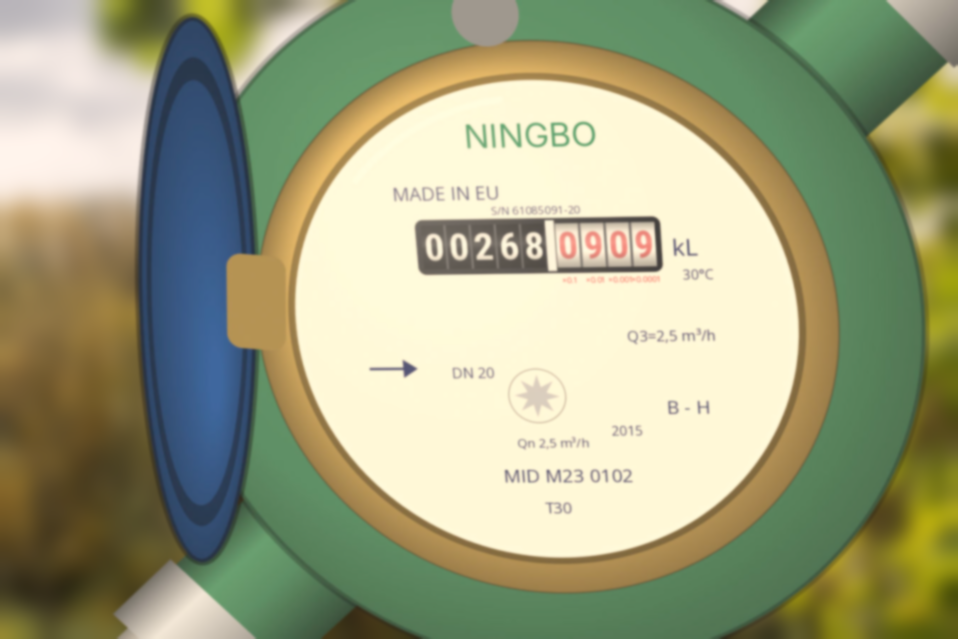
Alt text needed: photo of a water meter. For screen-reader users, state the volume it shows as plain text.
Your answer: 268.0909 kL
